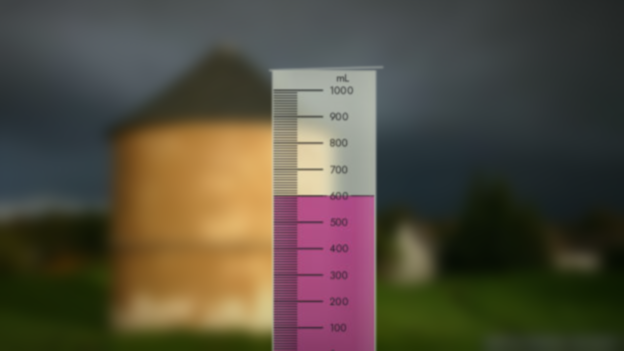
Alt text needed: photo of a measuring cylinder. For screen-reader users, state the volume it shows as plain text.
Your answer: 600 mL
